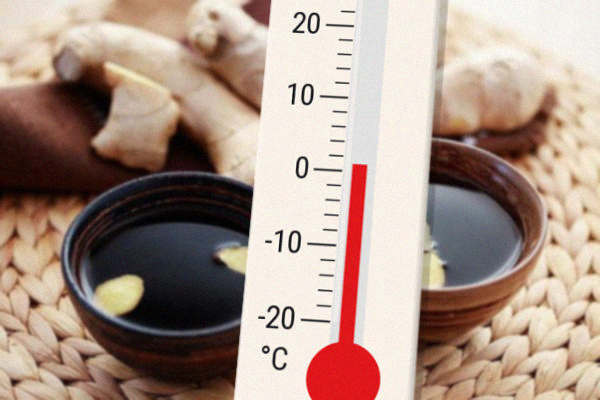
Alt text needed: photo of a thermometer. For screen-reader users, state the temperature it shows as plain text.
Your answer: 1 °C
